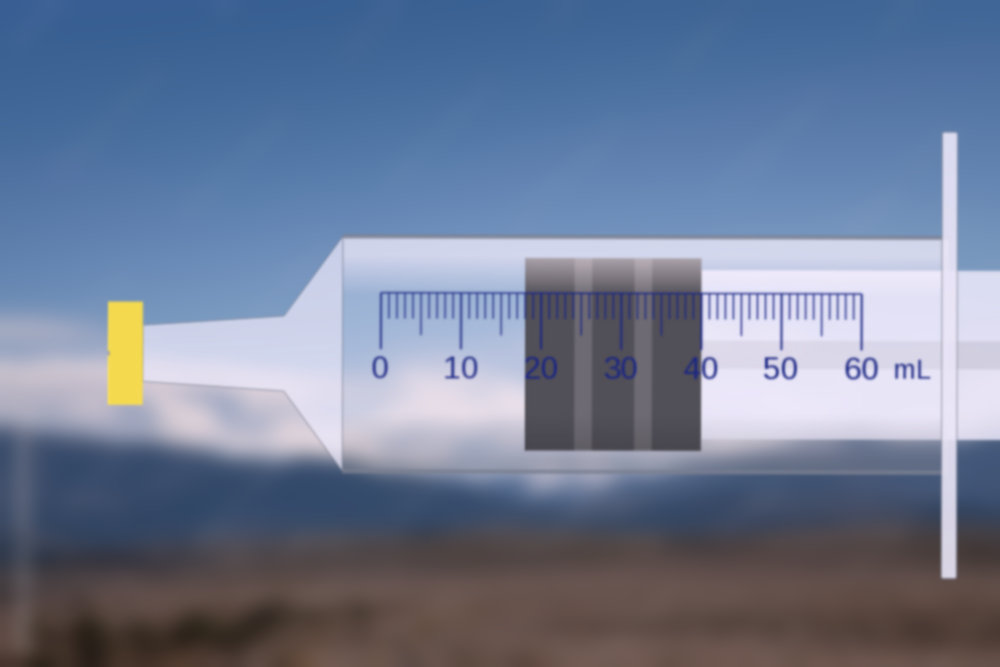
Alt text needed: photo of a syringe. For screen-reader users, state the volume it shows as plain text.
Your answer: 18 mL
